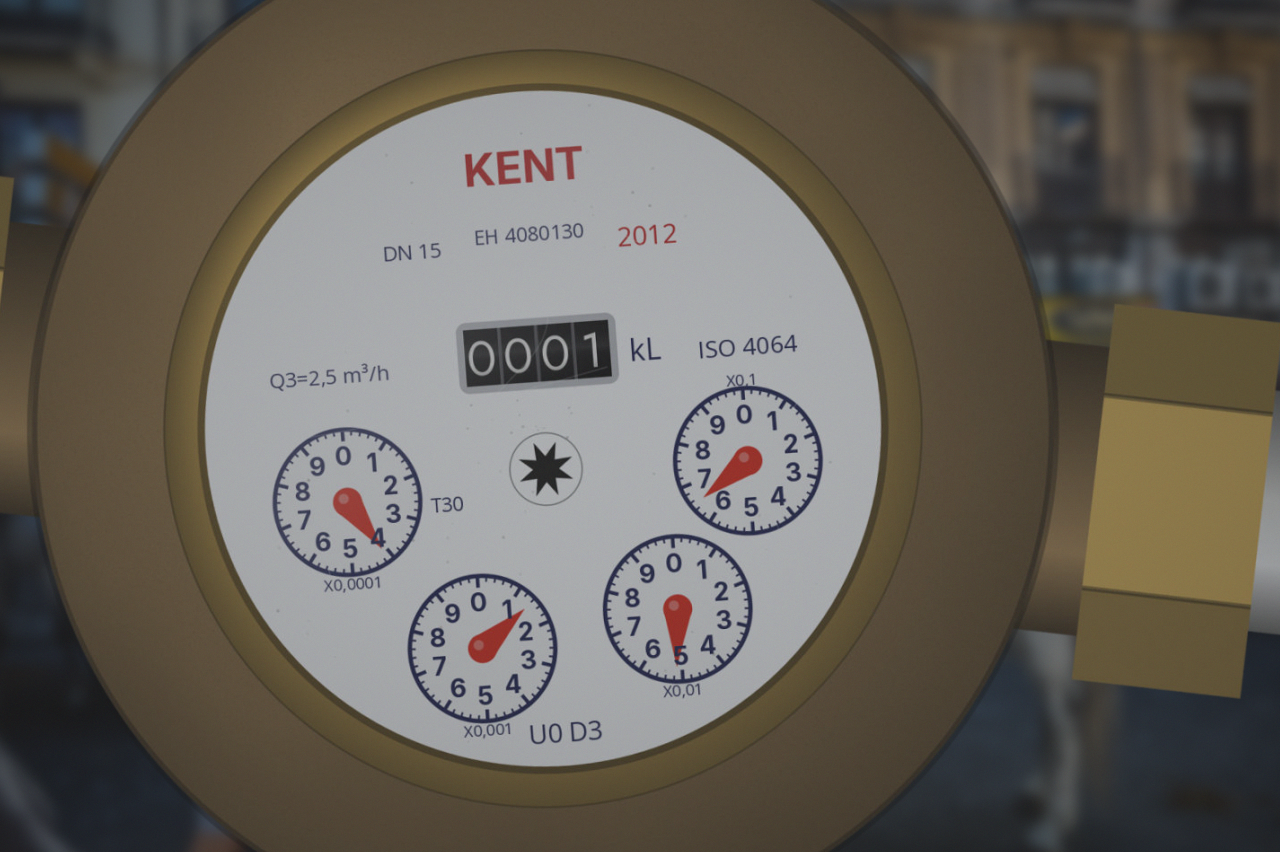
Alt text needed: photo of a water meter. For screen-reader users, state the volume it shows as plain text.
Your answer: 1.6514 kL
